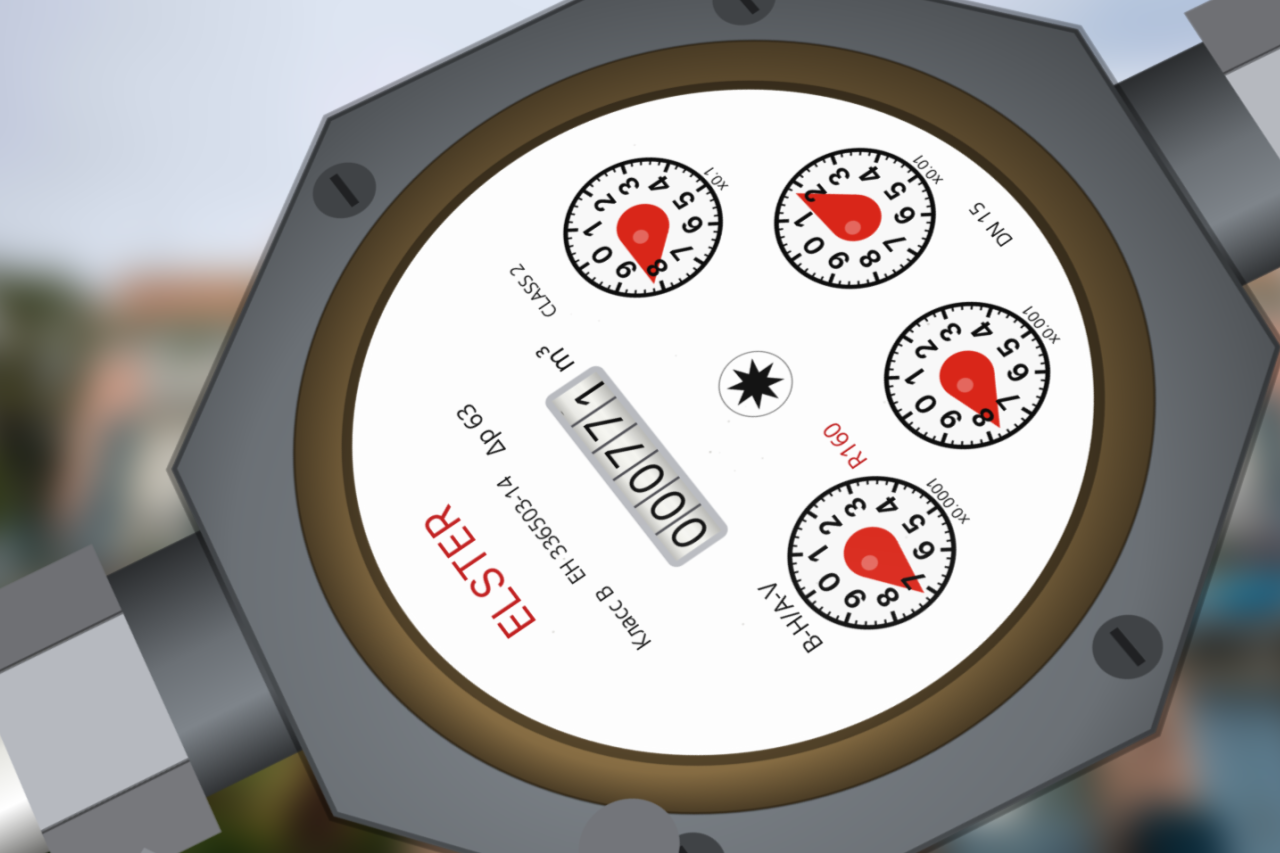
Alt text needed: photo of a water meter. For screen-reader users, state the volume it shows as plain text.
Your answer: 770.8177 m³
